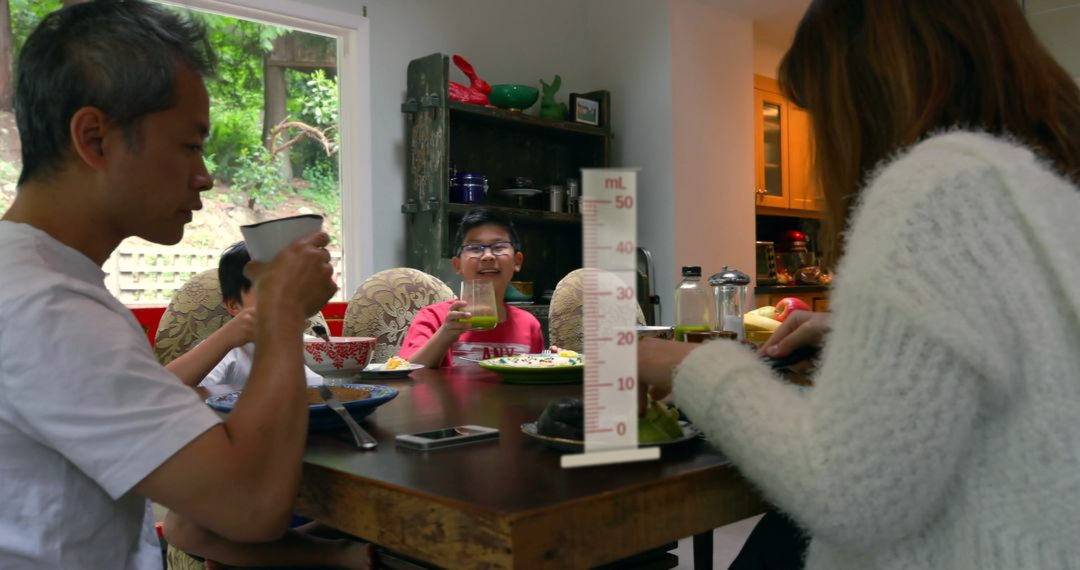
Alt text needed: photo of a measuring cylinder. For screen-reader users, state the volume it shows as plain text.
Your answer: 35 mL
